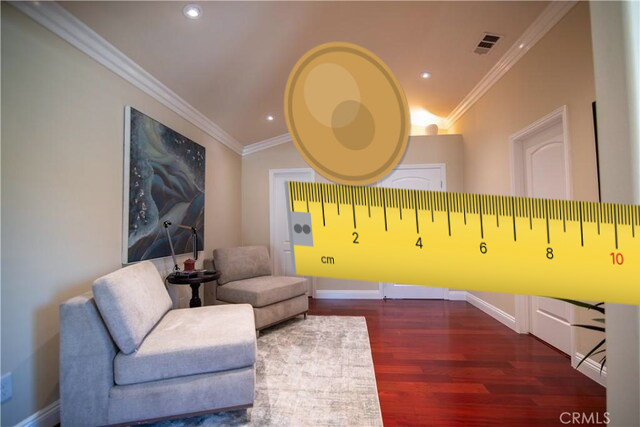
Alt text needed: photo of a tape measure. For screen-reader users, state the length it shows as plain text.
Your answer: 4 cm
